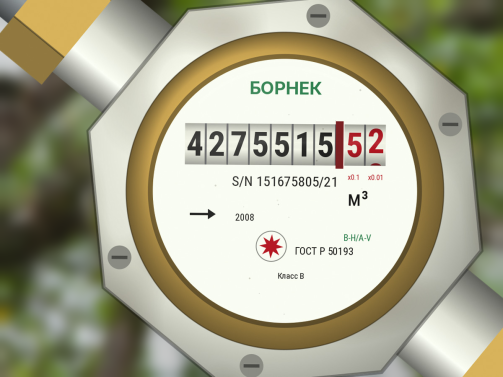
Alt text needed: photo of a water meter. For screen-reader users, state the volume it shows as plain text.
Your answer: 4275515.52 m³
